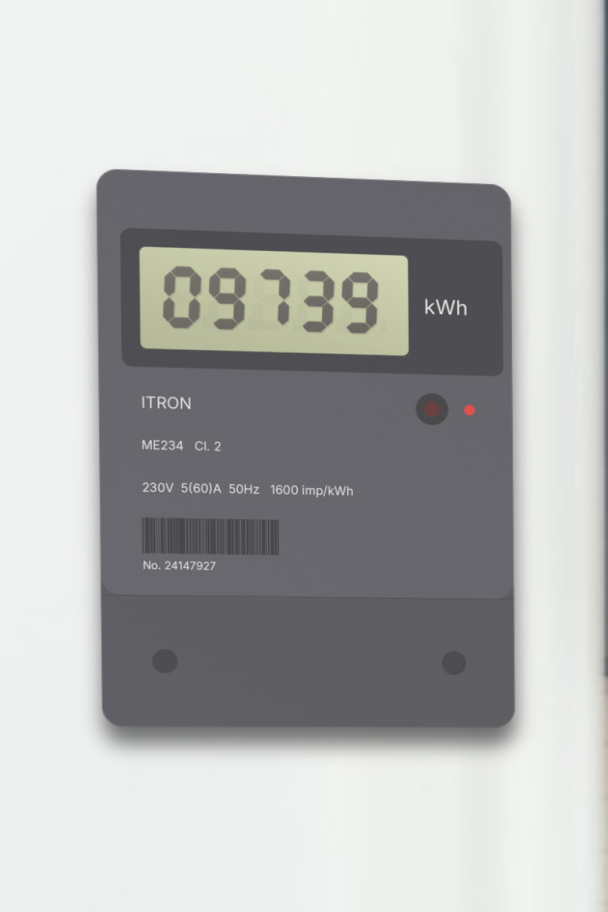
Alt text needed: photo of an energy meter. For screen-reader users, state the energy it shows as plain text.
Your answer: 9739 kWh
